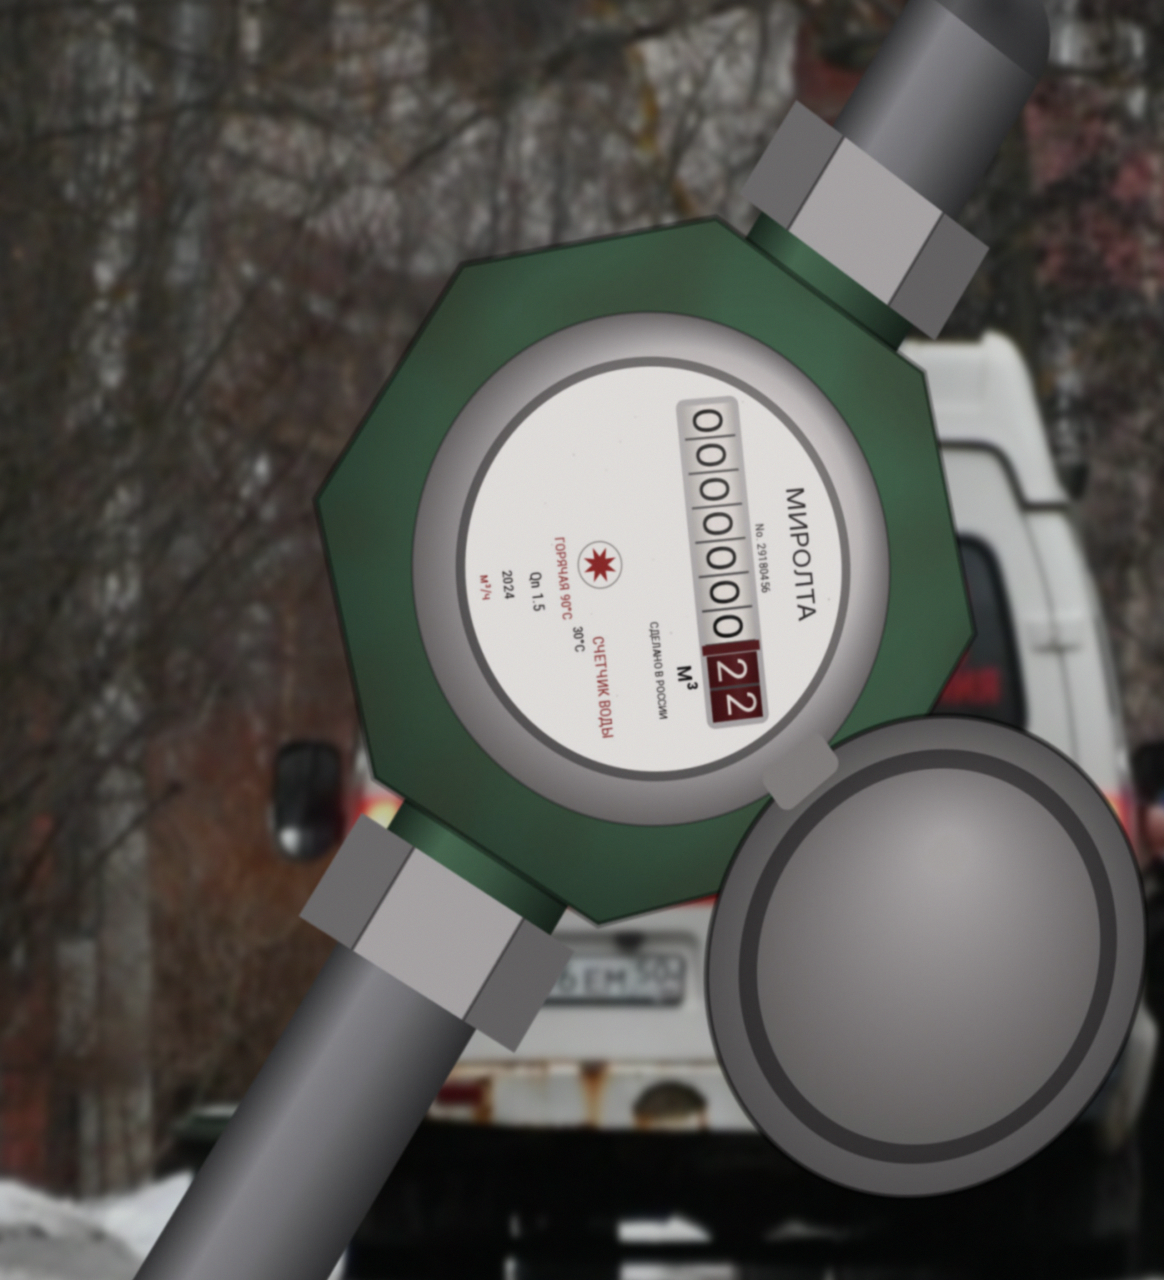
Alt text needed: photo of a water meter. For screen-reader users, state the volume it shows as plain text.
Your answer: 0.22 m³
